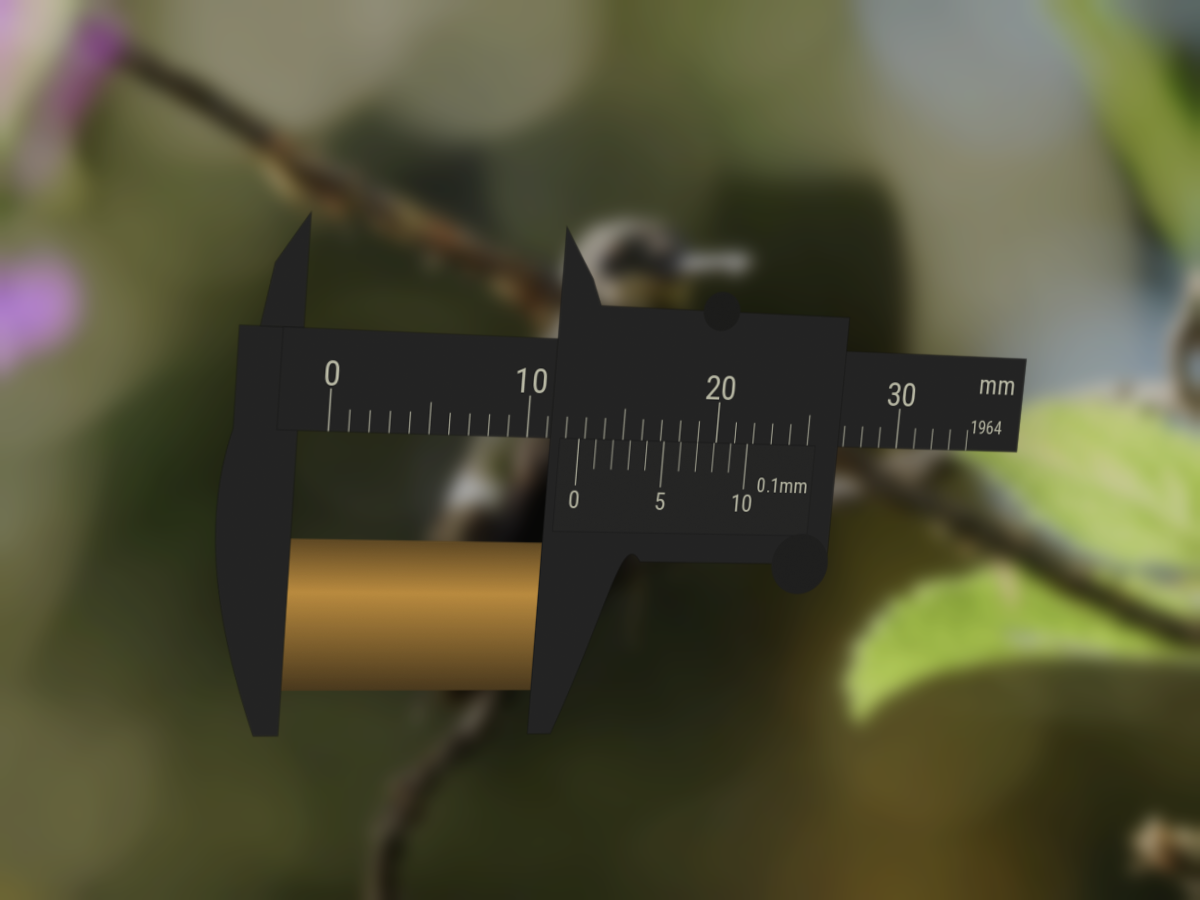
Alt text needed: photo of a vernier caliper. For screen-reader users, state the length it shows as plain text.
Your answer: 12.7 mm
